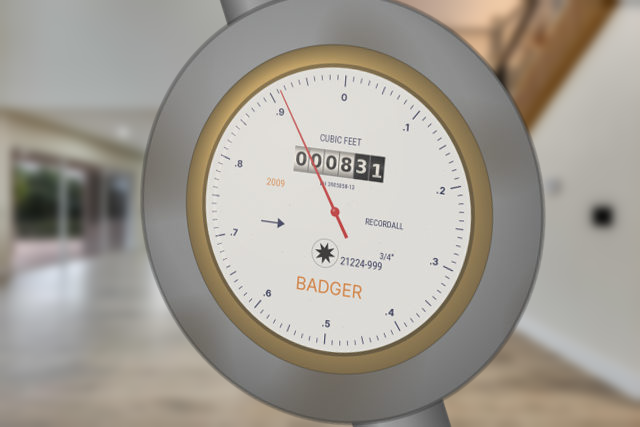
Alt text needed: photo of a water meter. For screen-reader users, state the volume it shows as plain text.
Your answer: 830.91 ft³
